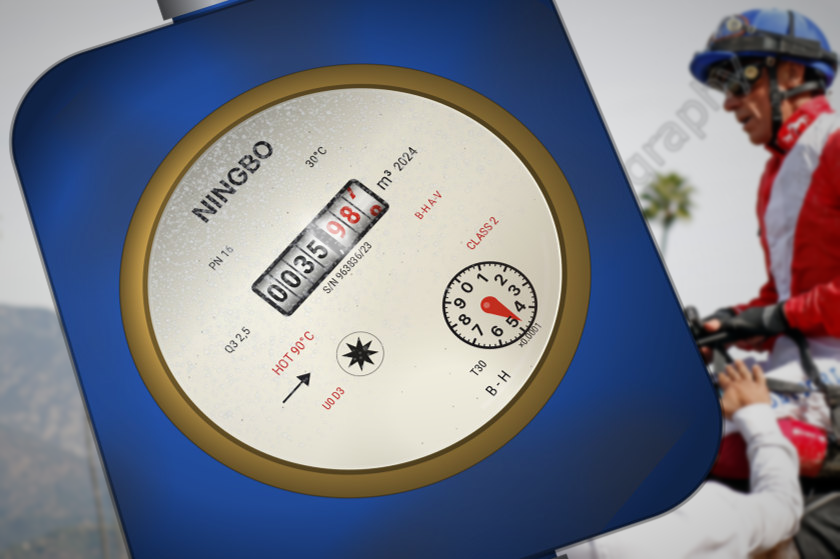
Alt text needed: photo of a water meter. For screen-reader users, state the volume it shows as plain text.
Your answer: 35.9874 m³
